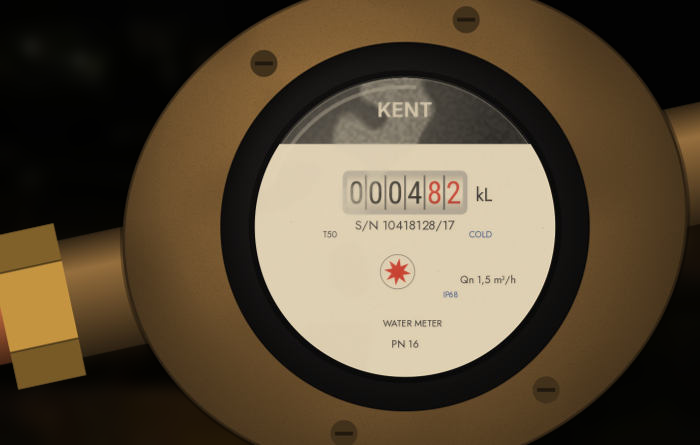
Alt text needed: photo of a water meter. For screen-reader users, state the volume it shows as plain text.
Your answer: 4.82 kL
